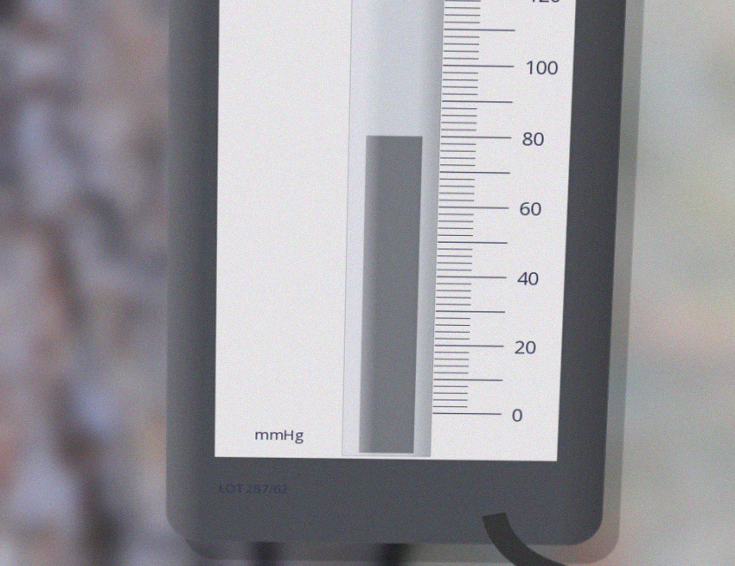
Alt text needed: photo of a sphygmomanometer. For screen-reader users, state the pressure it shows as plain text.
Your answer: 80 mmHg
